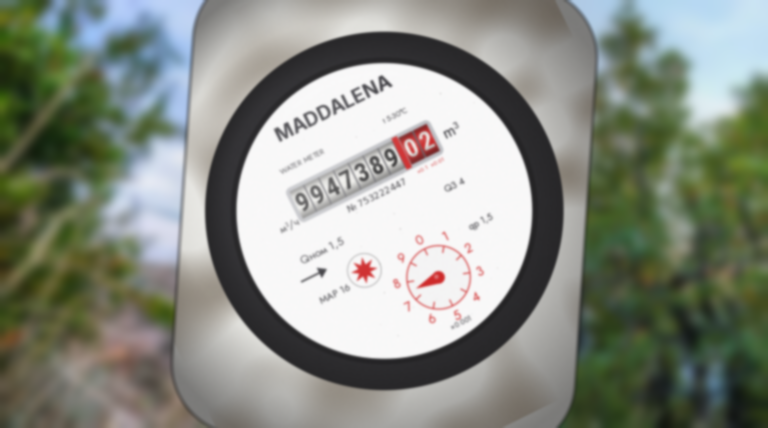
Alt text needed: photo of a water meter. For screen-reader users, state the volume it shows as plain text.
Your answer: 9947389.027 m³
